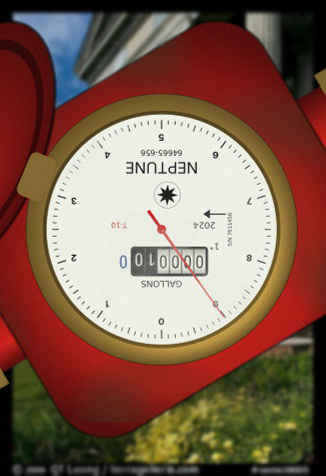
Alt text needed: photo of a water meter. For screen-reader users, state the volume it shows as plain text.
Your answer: 99.0 gal
